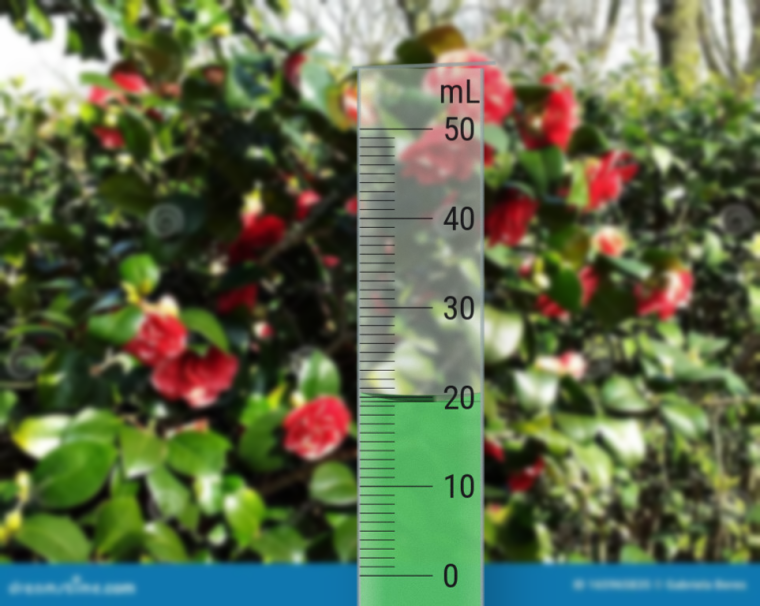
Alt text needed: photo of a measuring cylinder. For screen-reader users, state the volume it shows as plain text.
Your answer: 19.5 mL
